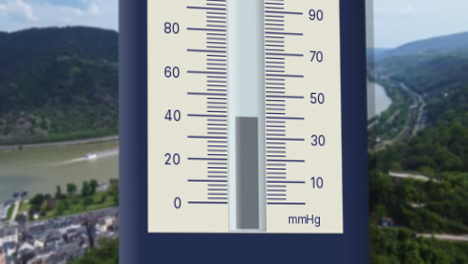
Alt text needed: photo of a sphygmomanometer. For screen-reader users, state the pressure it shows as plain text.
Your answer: 40 mmHg
